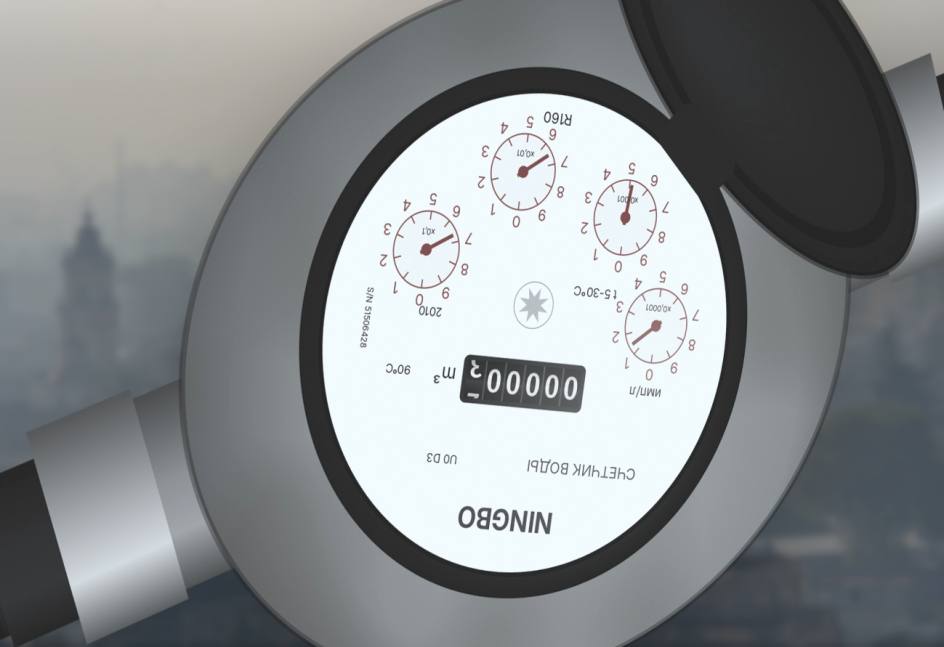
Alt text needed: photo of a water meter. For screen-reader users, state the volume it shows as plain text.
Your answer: 2.6651 m³
